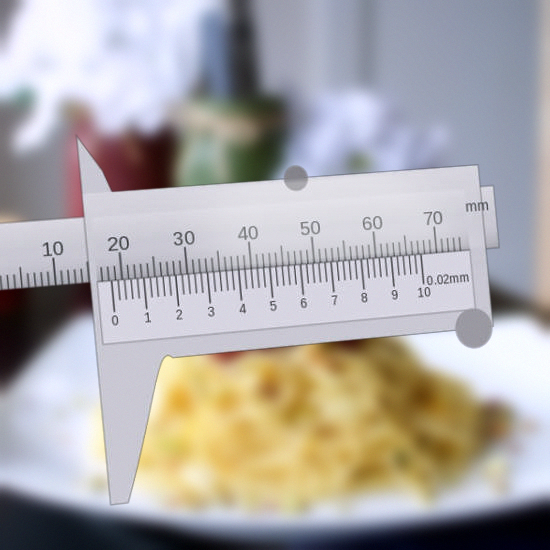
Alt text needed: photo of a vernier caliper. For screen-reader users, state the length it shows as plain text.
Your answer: 18.4 mm
